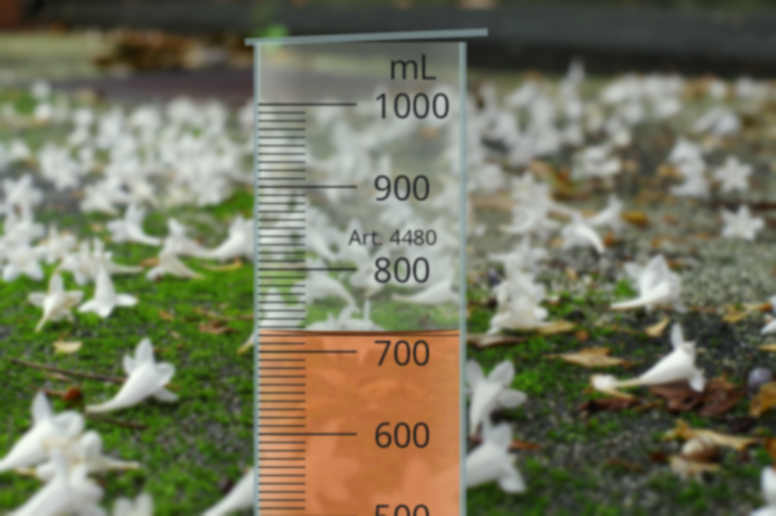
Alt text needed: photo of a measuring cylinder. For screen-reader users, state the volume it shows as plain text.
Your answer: 720 mL
